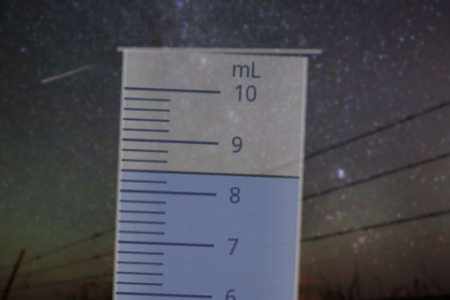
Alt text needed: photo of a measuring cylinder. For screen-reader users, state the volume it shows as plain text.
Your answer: 8.4 mL
